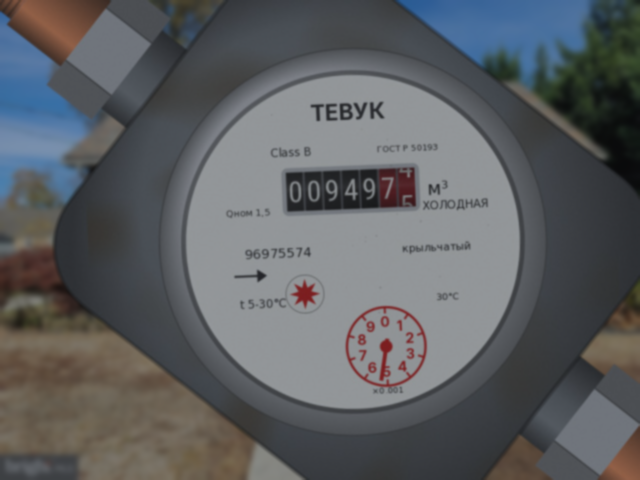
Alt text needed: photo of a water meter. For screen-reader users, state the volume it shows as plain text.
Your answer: 949.745 m³
